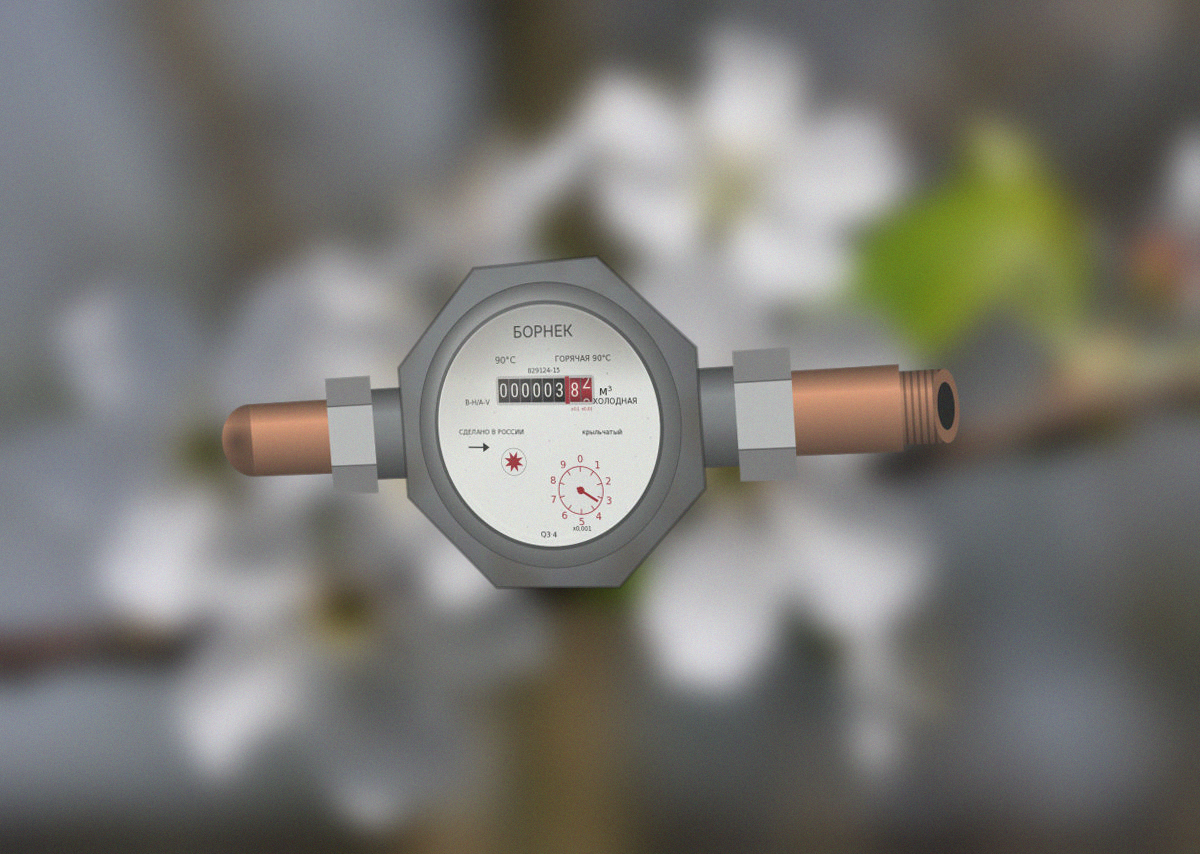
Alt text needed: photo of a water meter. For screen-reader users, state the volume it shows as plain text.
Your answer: 3.823 m³
